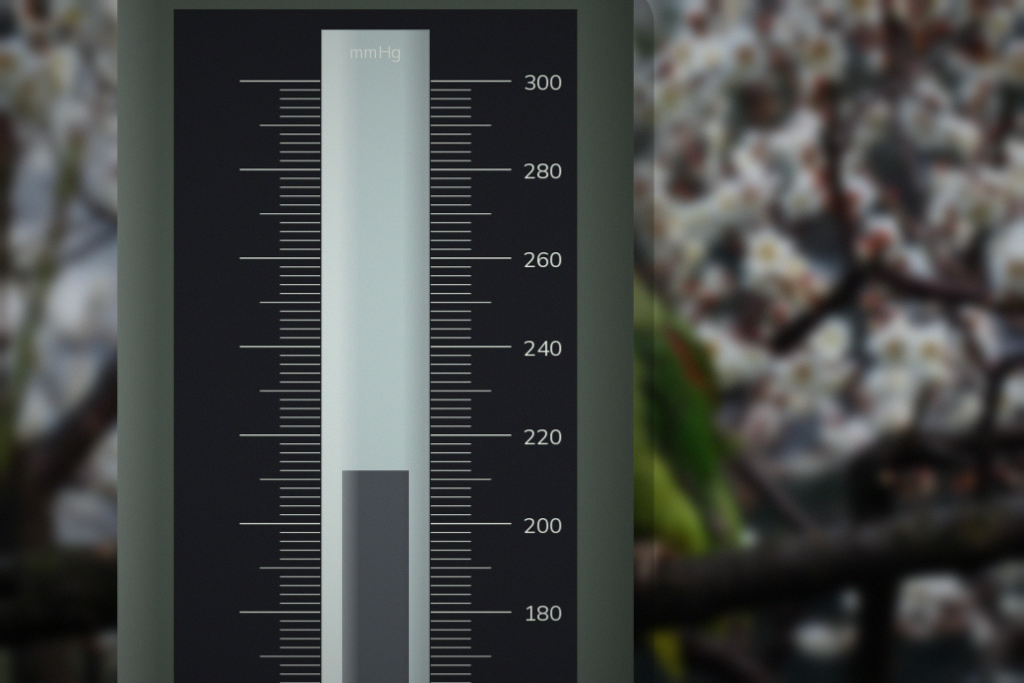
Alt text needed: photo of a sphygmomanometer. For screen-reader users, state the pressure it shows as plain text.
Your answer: 212 mmHg
